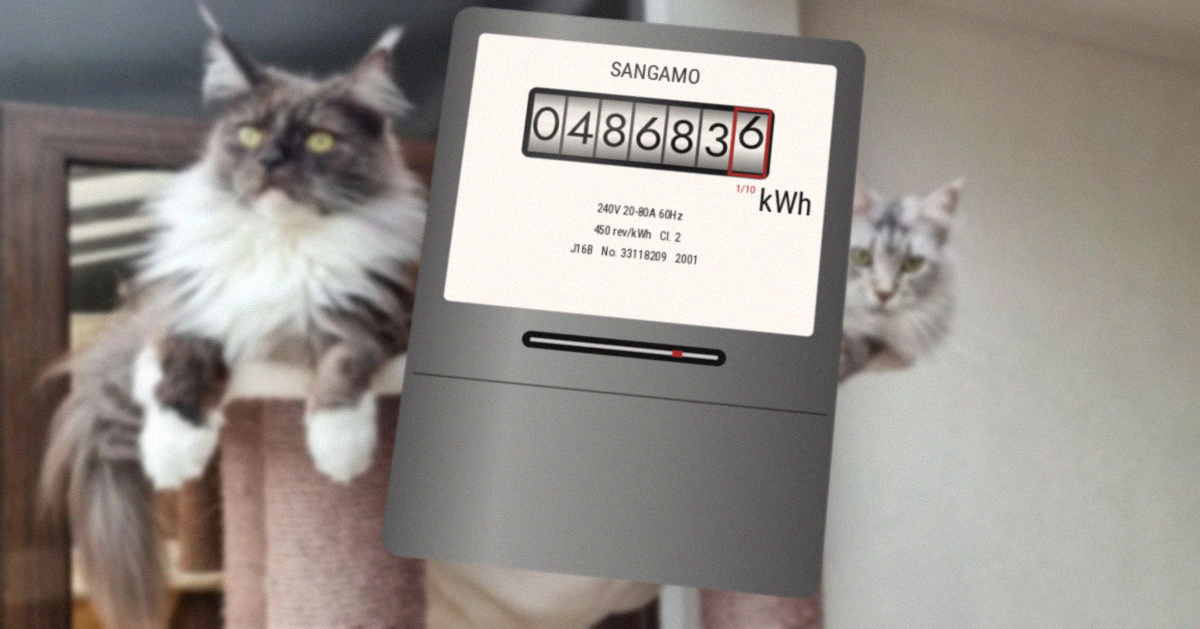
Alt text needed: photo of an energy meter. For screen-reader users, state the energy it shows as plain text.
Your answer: 48683.6 kWh
